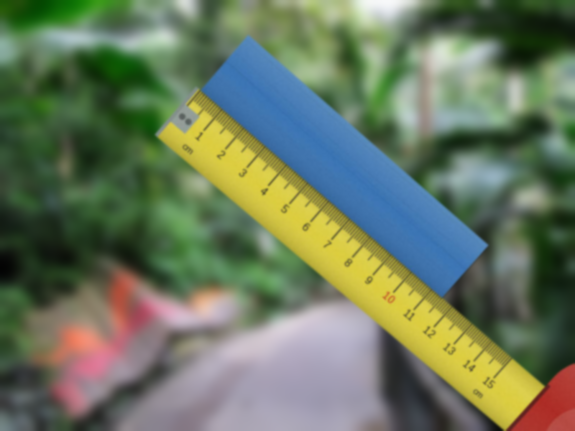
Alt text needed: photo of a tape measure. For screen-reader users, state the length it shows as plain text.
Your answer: 11.5 cm
